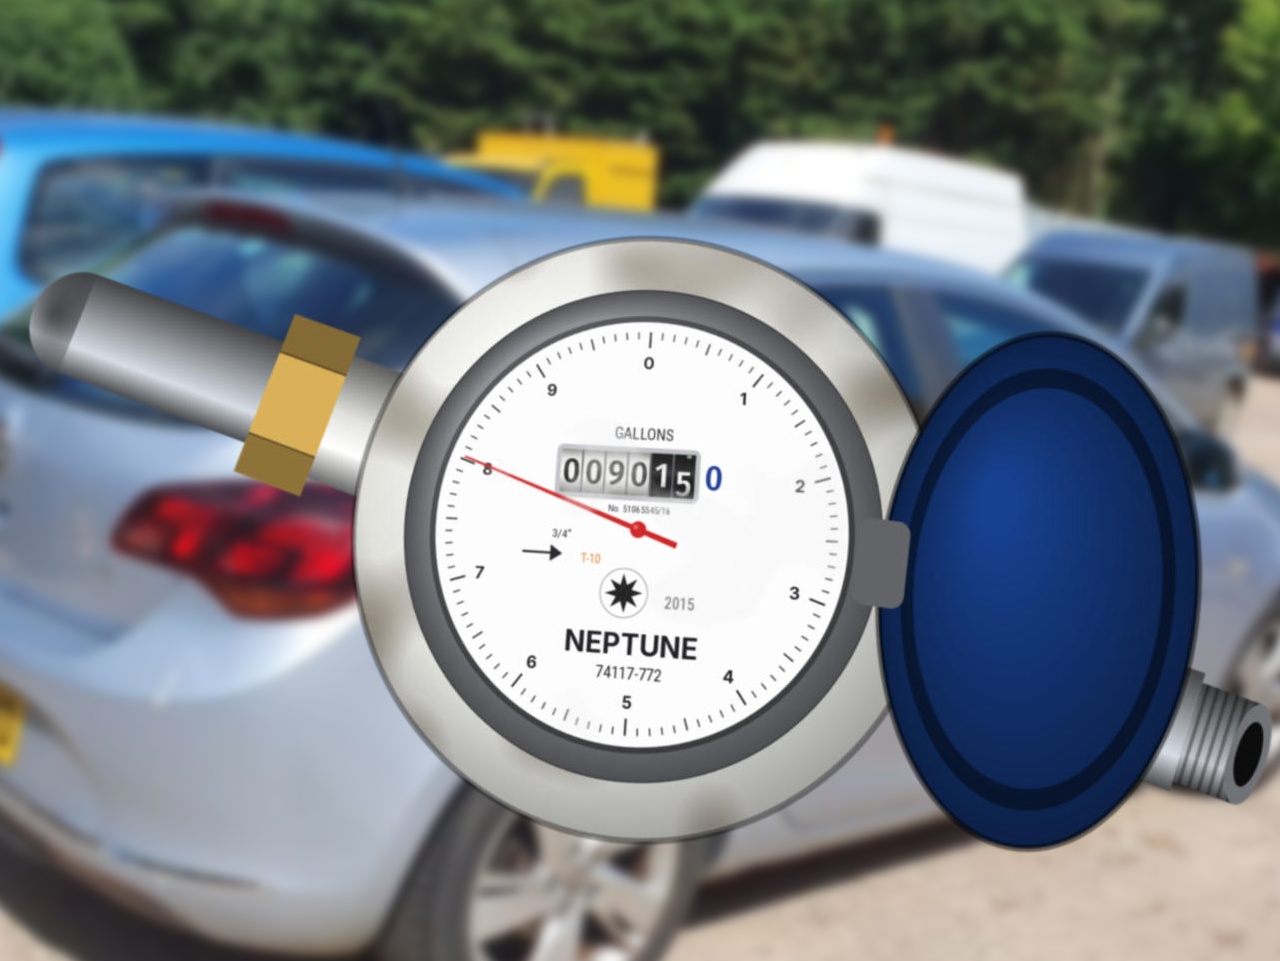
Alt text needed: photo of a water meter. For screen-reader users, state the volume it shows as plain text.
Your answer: 90148.0 gal
